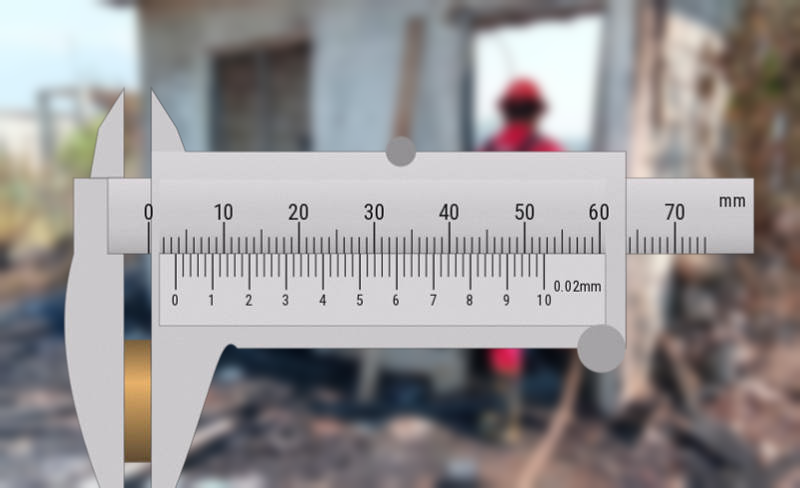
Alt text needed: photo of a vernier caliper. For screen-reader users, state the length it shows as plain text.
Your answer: 3.6 mm
